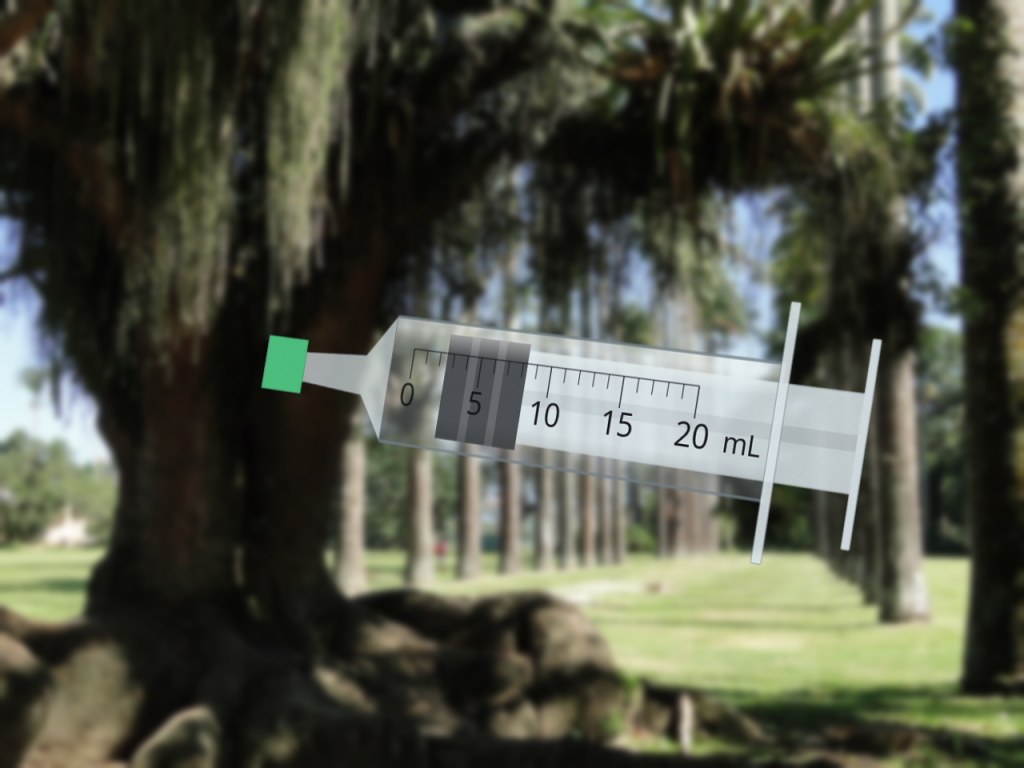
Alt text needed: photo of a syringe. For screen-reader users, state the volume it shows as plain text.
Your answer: 2.5 mL
